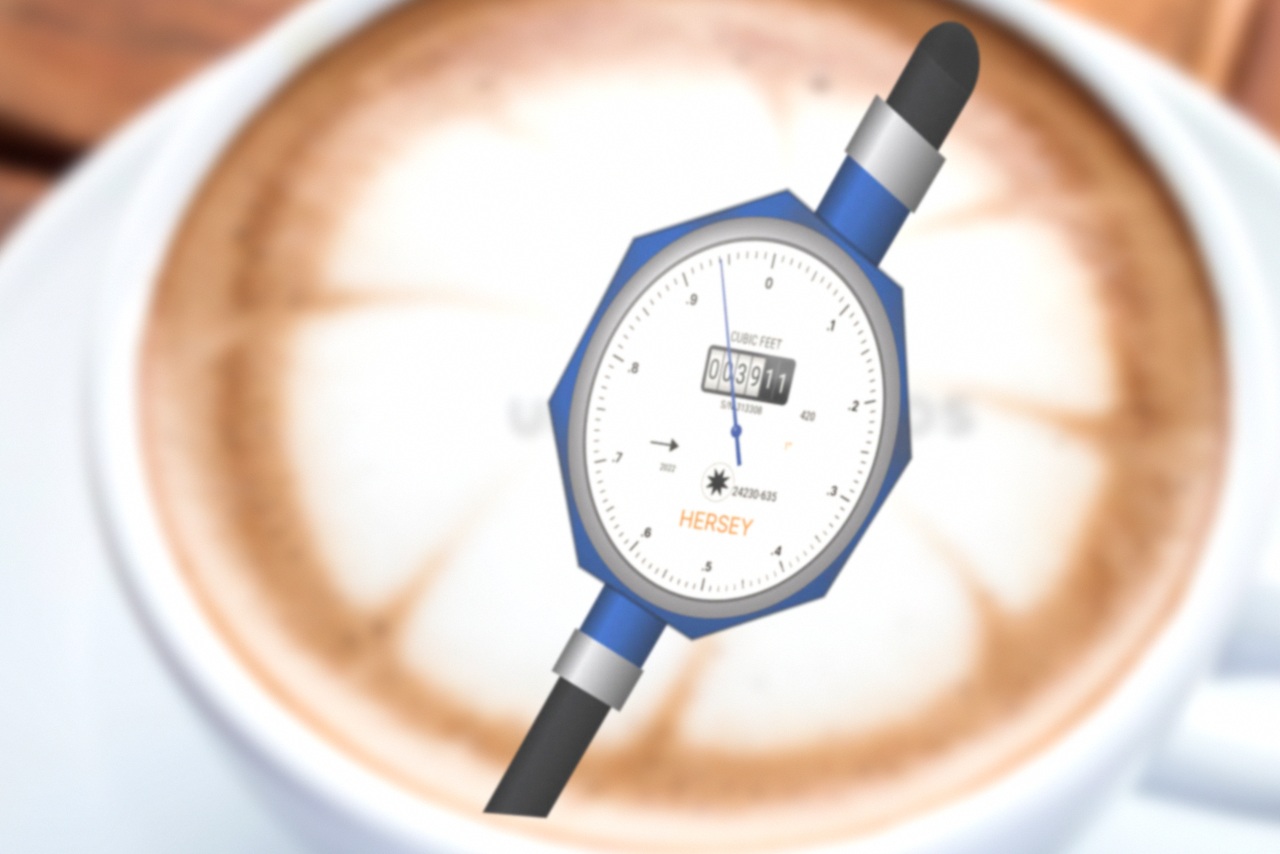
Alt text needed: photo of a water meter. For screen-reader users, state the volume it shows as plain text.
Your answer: 3910.94 ft³
